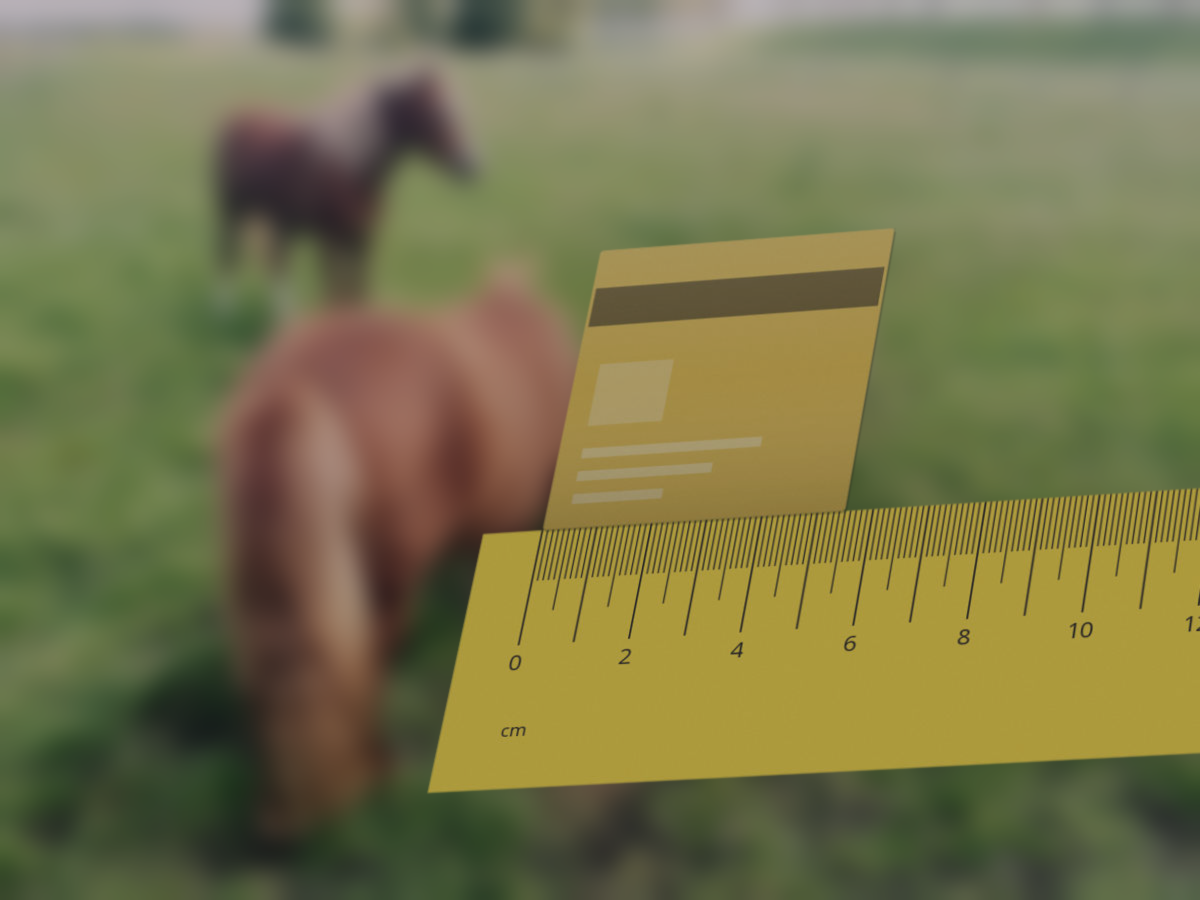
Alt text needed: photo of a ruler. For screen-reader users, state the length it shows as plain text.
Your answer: 5.5 cm
